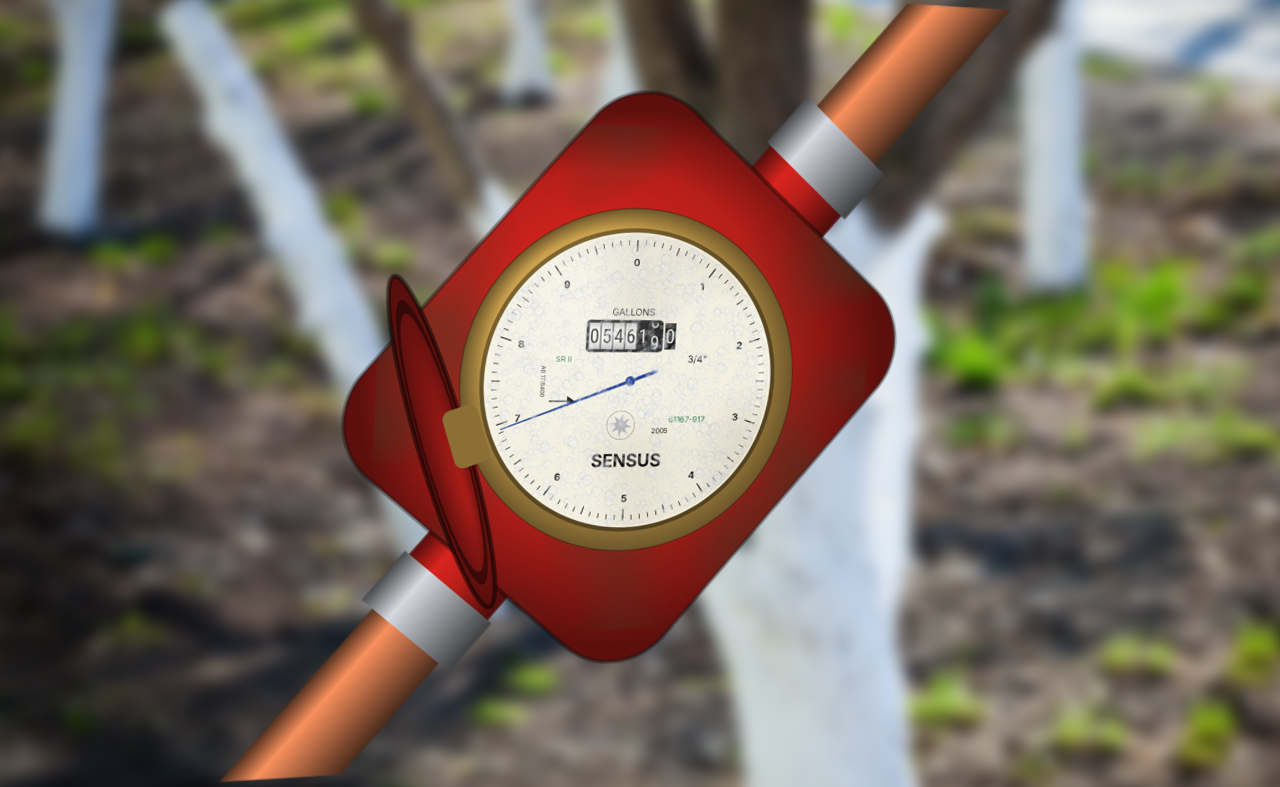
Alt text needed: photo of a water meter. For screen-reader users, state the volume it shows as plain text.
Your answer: 546186.9 gal
